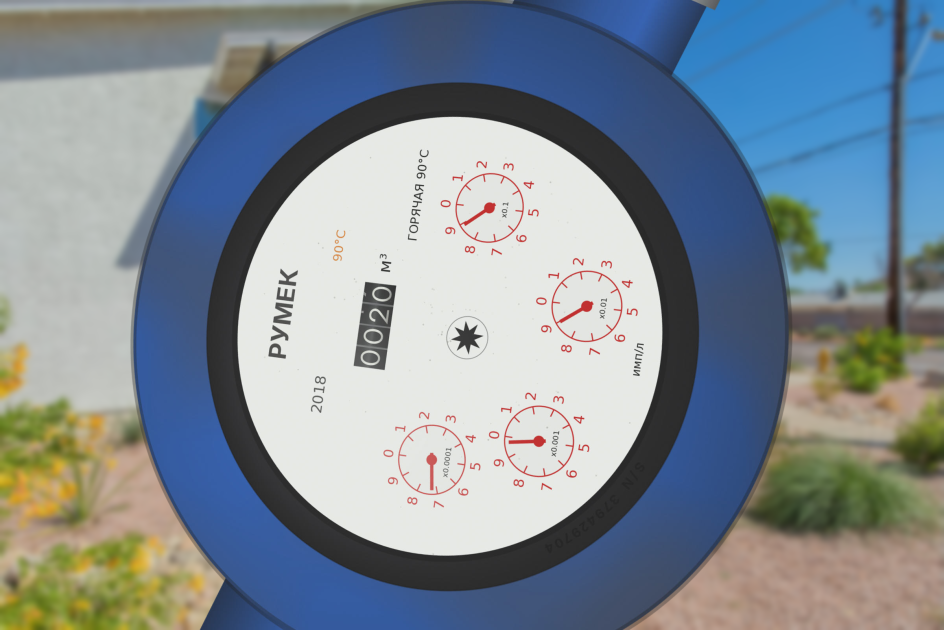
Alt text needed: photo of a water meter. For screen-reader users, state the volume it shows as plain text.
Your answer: 19.8897 m³
